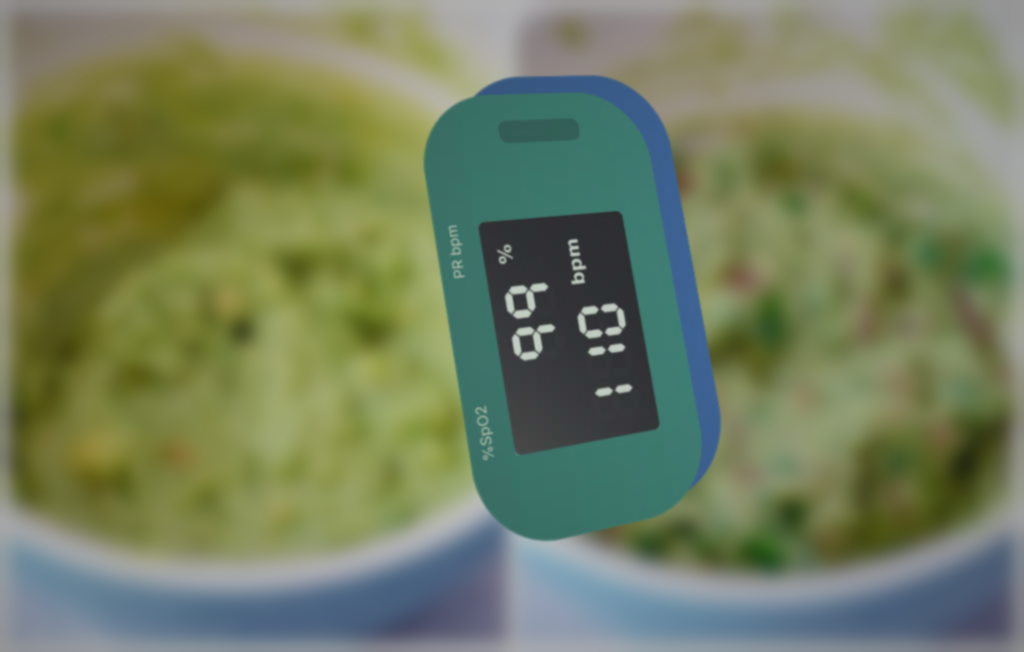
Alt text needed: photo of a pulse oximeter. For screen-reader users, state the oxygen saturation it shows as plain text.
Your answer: 99 %
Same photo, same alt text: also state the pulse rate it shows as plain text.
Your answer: 110 bpm
